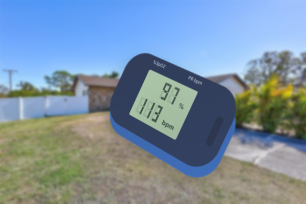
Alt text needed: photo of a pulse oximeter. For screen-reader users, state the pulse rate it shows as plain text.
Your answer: 113 bpm
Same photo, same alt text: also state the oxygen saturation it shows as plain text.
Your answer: 97 %
